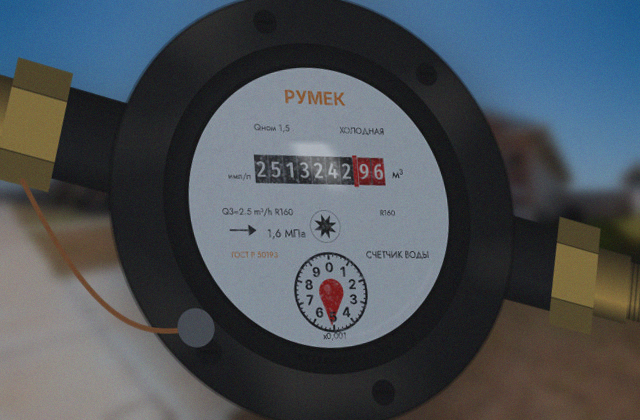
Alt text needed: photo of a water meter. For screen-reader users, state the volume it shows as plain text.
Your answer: 2513242.965 m³
